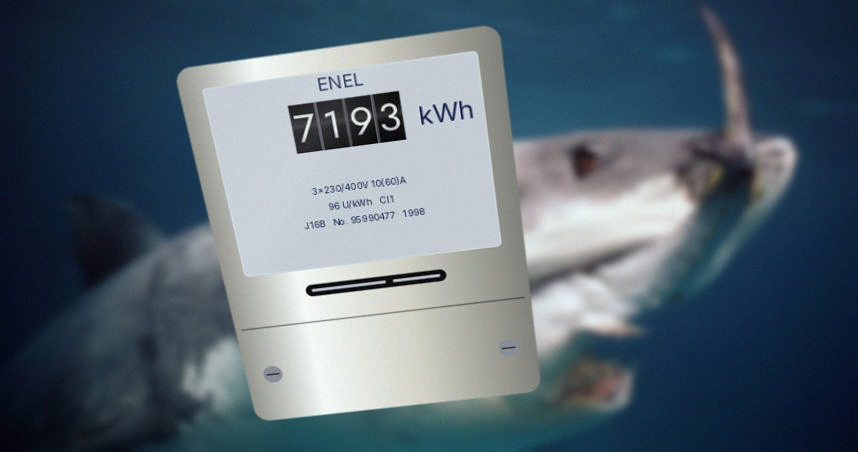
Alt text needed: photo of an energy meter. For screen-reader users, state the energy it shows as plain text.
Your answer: 7193 kWh
